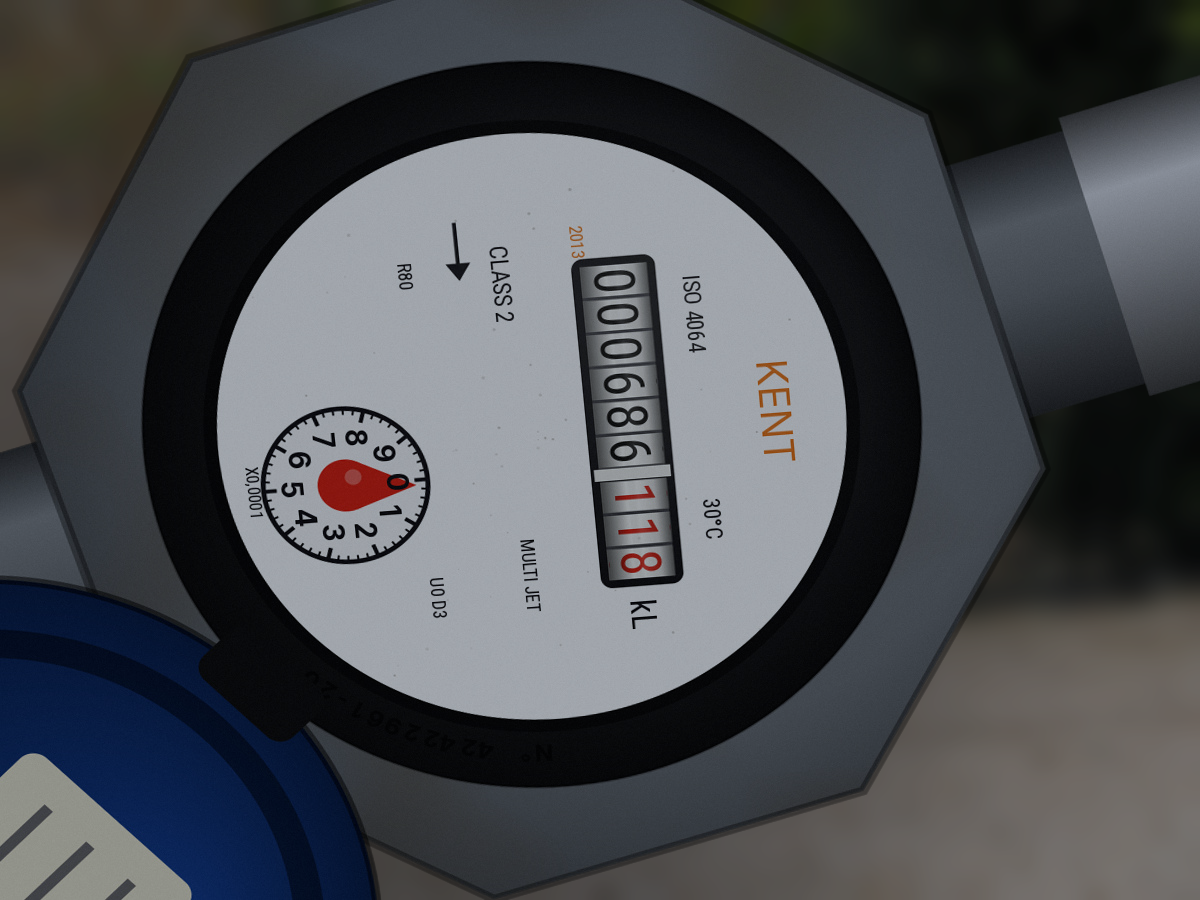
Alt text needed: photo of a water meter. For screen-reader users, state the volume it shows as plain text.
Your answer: 686.1180 kL
